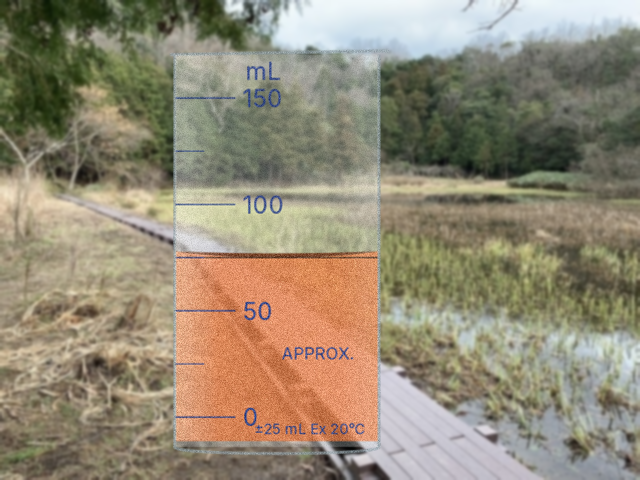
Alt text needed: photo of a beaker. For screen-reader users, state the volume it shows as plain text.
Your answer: 75 mL
